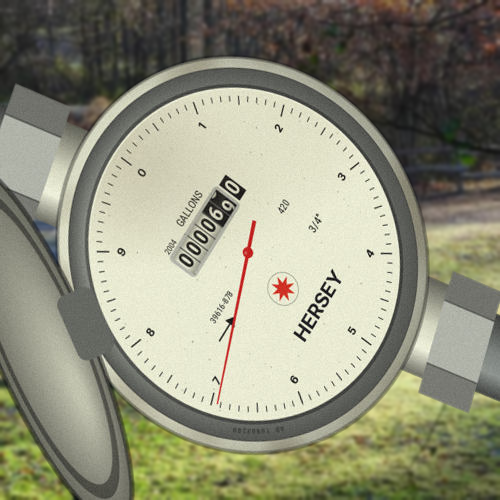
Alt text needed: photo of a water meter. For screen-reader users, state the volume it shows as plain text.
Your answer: 686.9 gal
